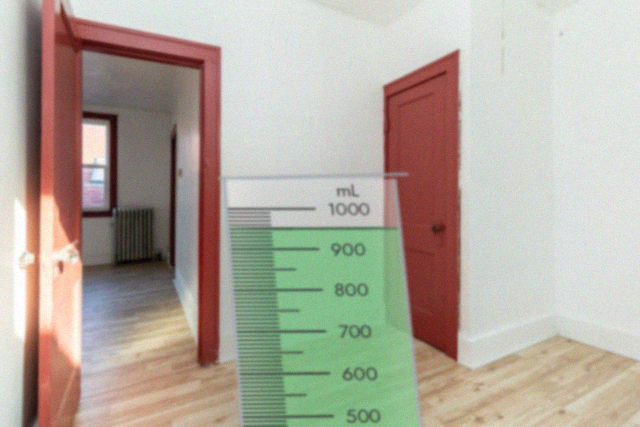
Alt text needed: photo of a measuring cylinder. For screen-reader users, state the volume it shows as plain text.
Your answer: 950 mL
